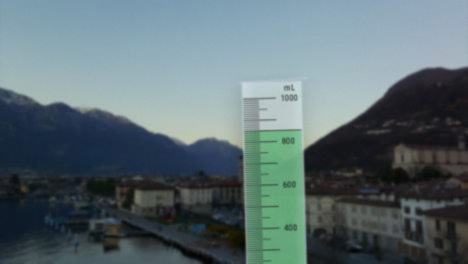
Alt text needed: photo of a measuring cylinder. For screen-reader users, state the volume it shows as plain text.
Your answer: 850 mL
